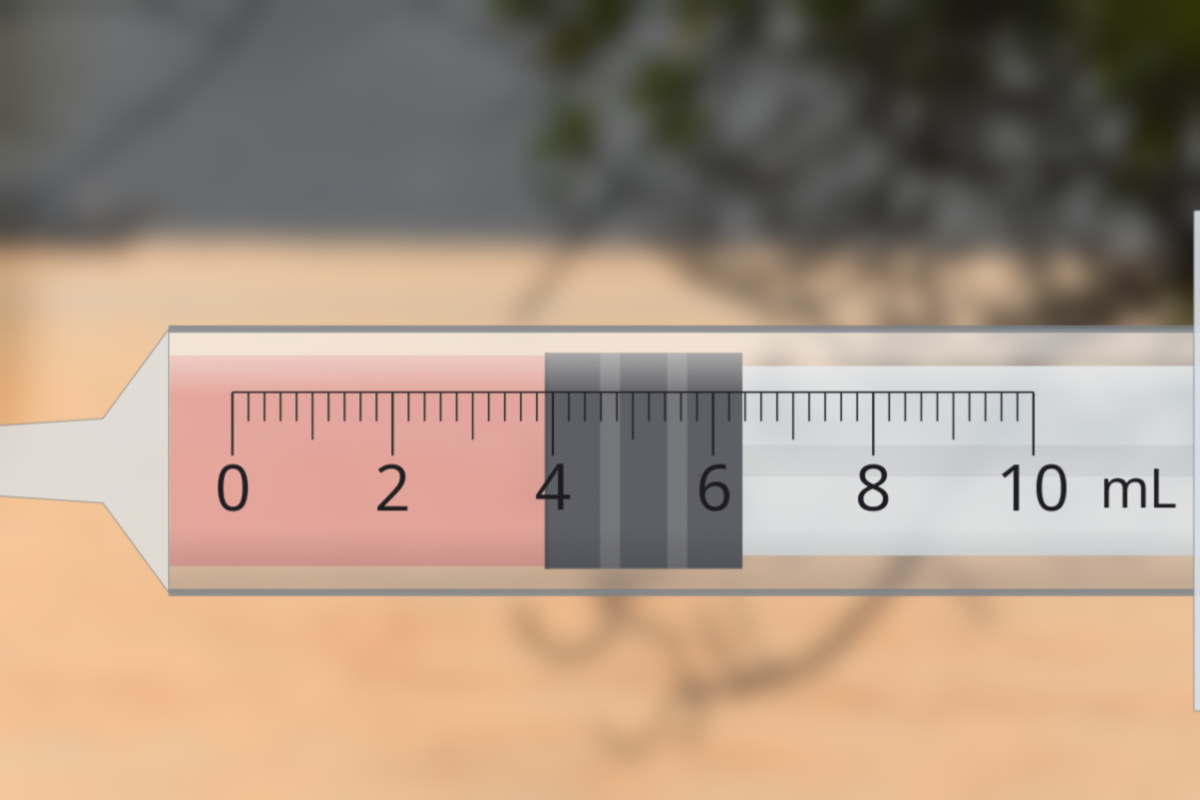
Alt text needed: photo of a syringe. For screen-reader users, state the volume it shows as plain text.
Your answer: 3.9 mL
